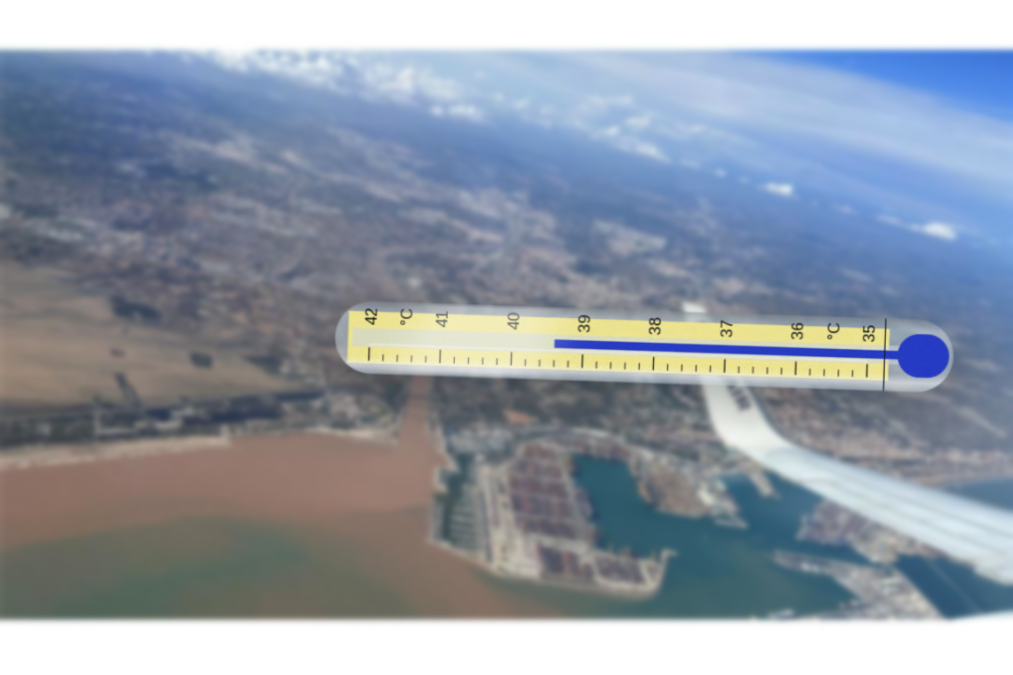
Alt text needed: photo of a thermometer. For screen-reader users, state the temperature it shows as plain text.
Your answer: 39.4 °C
